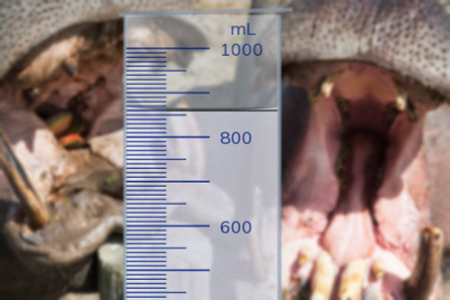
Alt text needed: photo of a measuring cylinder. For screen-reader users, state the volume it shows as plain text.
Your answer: 860 mL
